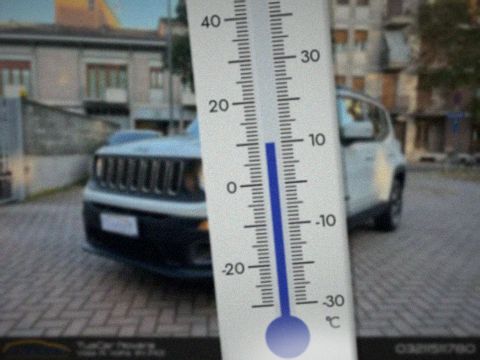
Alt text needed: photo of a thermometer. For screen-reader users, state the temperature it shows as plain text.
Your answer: 10 °C
